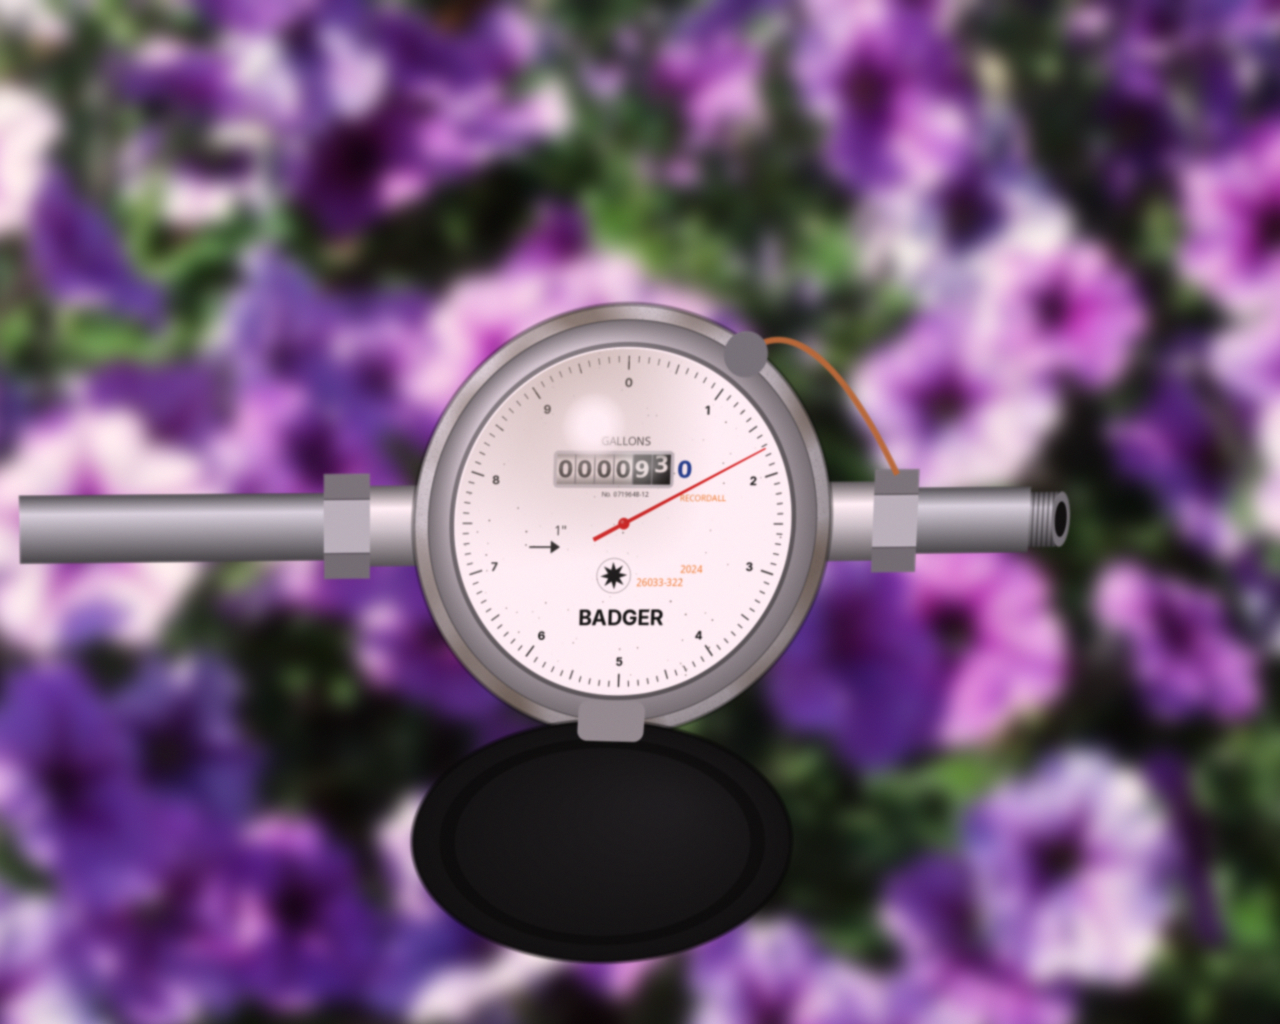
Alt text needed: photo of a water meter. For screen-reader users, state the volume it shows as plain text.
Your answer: 931.7 gal
